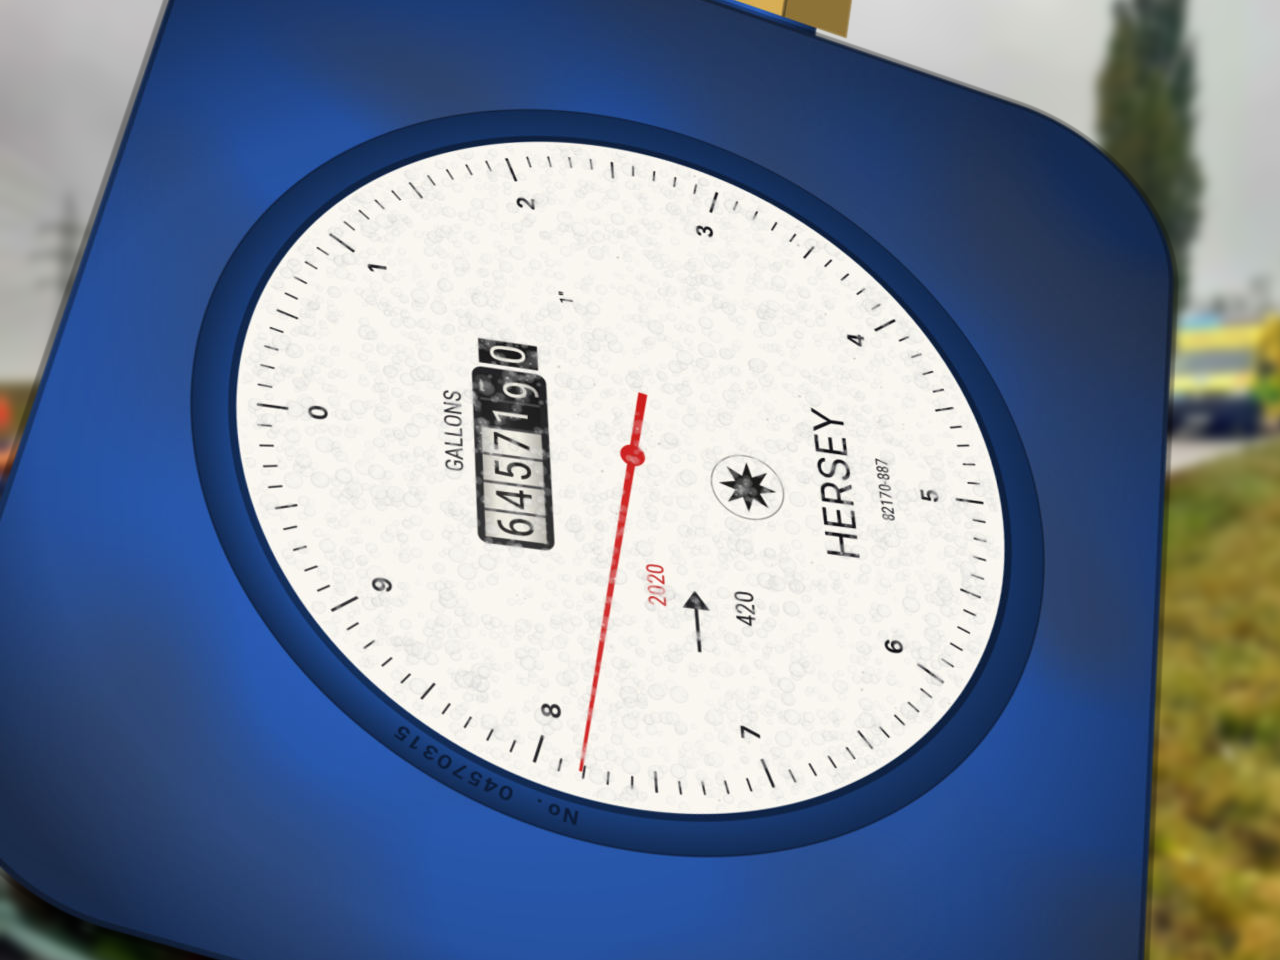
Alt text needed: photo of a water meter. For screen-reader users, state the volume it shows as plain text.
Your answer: 6457187.8 gal
